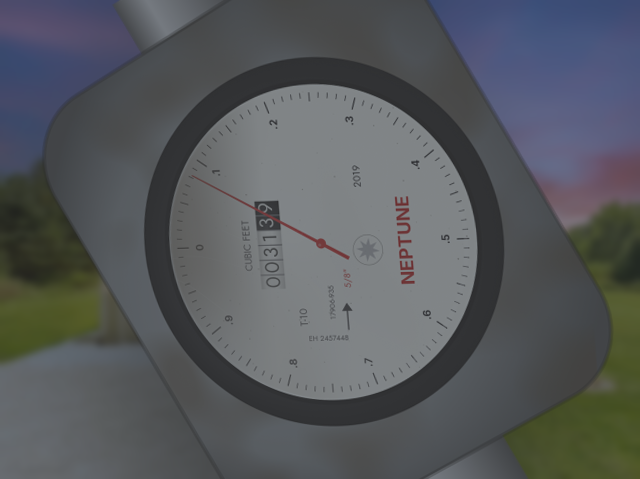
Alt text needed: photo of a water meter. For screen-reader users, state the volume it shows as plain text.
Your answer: 3139.08 ft³
